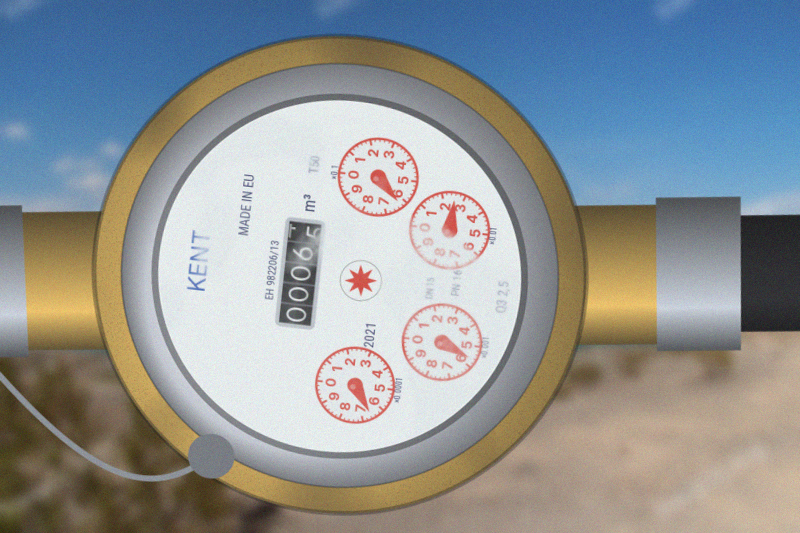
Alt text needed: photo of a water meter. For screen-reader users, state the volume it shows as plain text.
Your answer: 64.6256 m³
